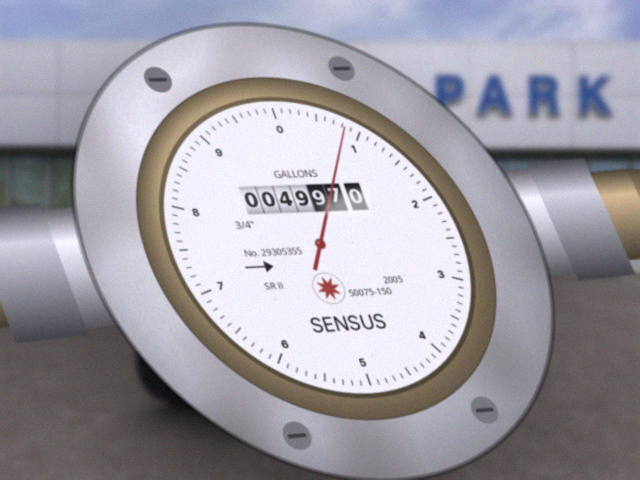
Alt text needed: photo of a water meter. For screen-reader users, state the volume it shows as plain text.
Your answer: 49970.8 gal
